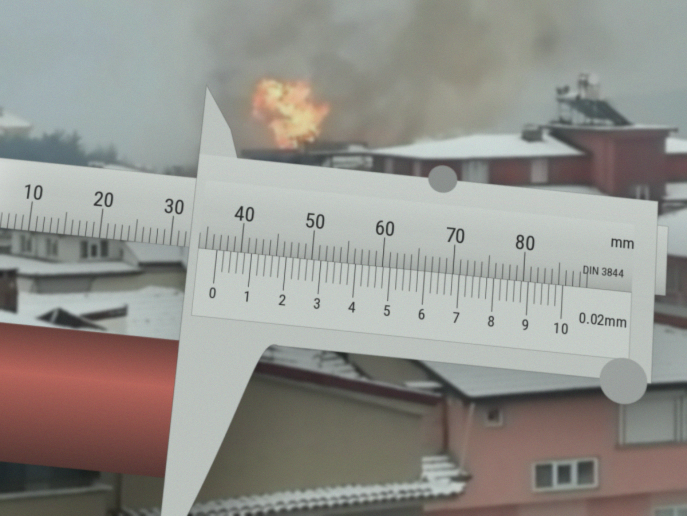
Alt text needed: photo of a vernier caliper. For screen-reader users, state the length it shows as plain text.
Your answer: 36.6 mm
